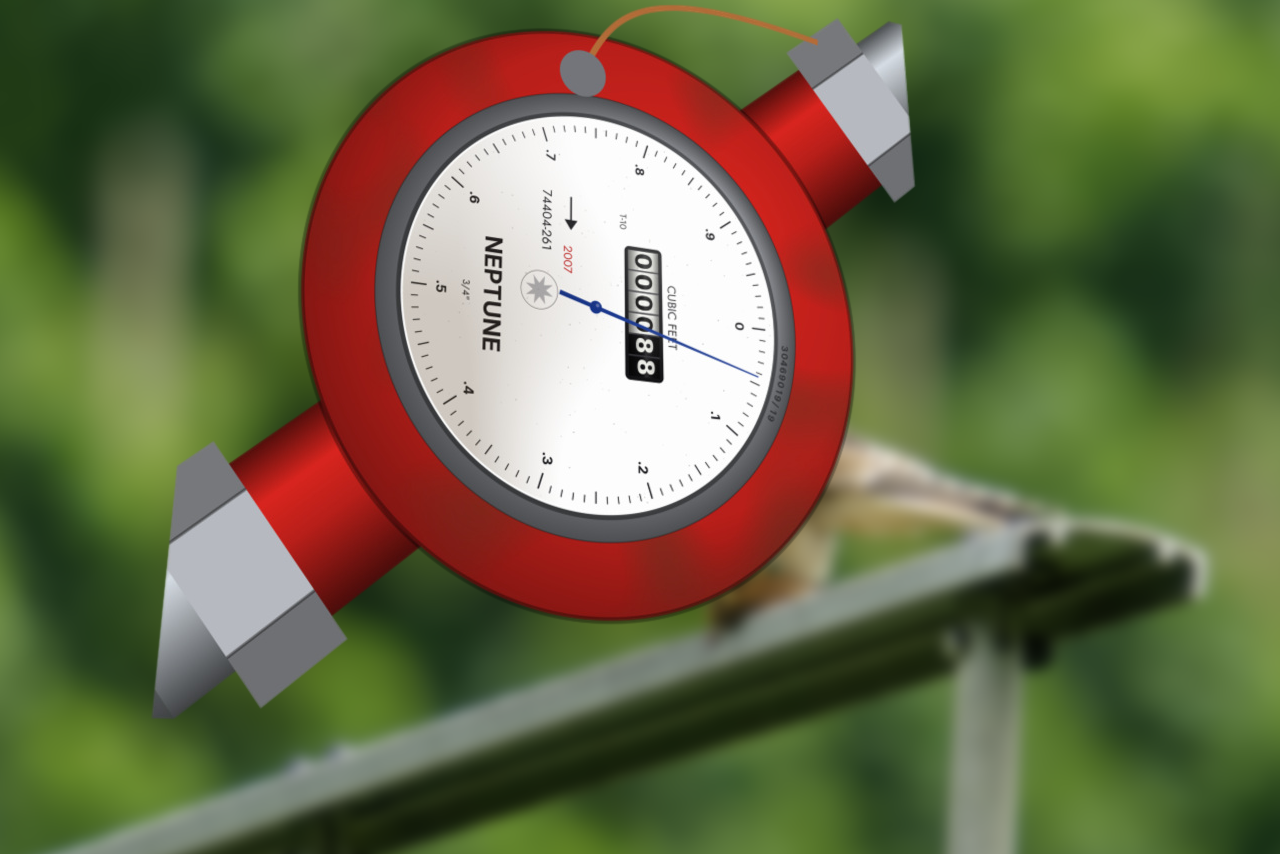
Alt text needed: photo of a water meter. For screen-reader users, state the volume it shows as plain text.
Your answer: 88.04 ft³
